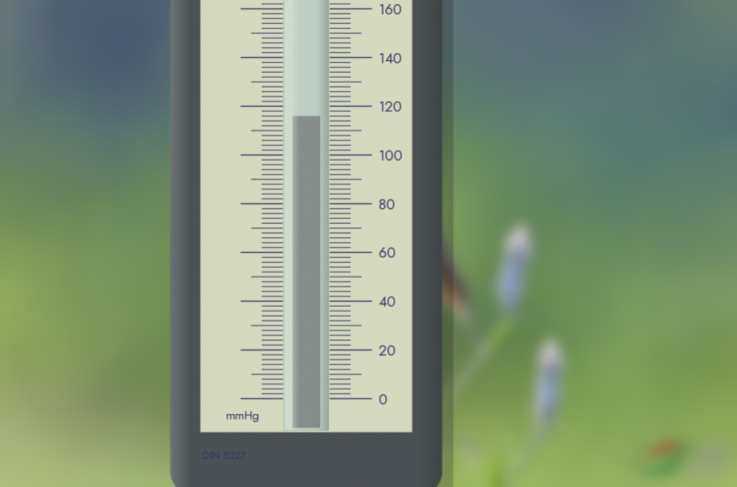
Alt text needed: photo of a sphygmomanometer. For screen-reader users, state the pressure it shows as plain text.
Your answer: 116 mmHg
